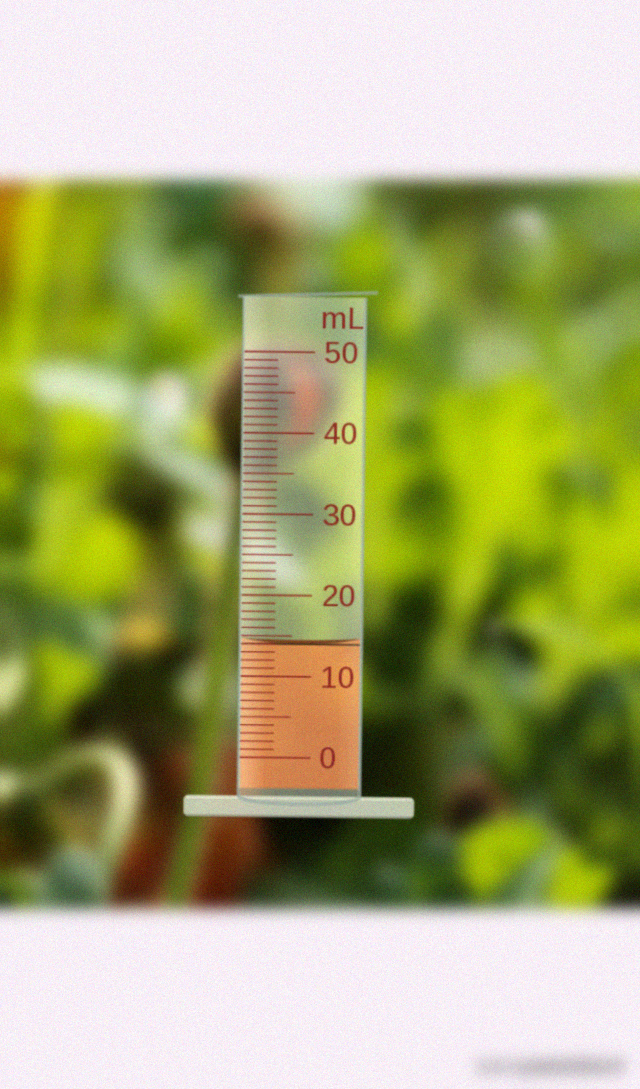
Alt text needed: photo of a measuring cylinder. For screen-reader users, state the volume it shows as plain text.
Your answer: 14 mL
